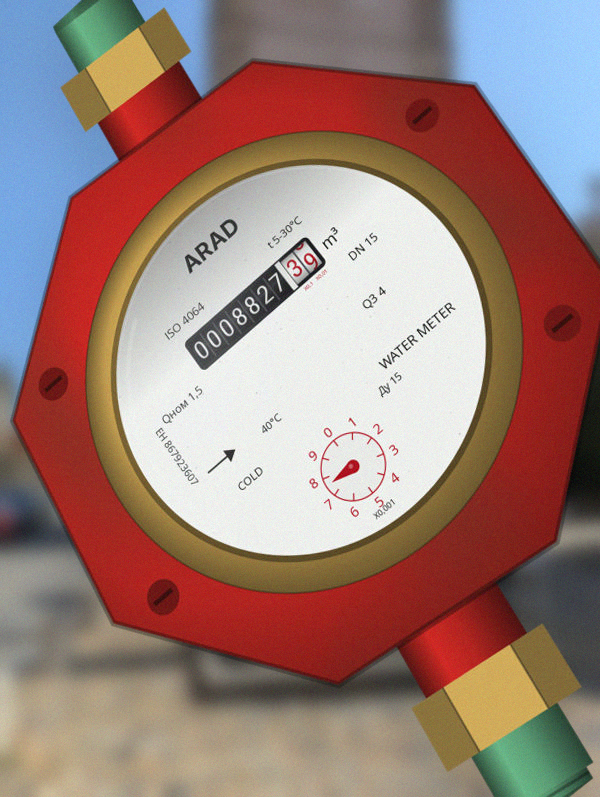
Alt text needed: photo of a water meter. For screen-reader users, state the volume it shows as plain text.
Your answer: 8827.387 m³
